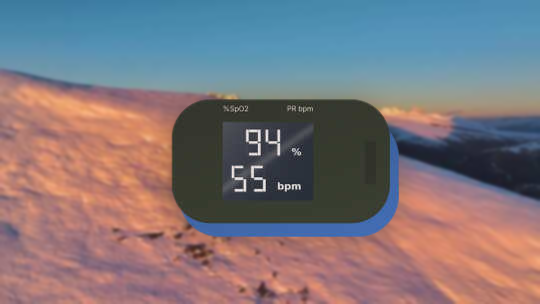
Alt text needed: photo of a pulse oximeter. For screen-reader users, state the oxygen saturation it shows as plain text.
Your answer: 94 %
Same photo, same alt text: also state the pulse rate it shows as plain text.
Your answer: 55 bpm
